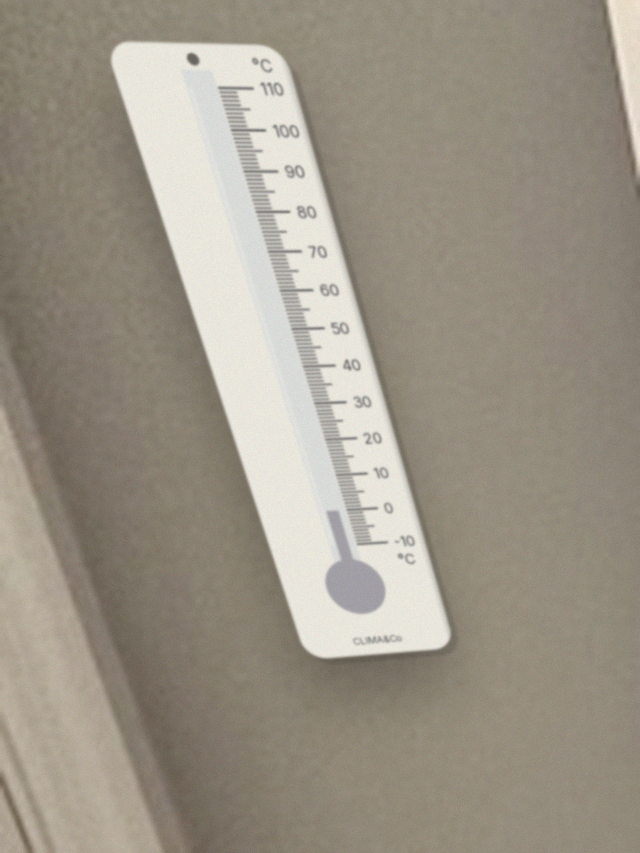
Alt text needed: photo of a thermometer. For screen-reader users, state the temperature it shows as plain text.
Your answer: 0 °C
